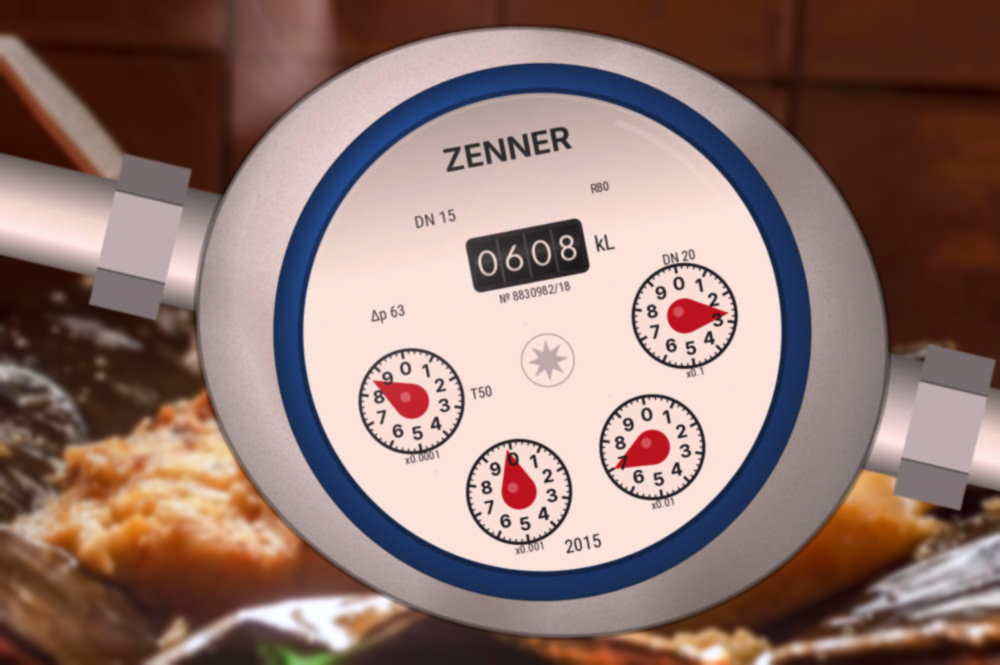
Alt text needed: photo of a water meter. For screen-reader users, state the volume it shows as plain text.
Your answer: 608.2698 kL
